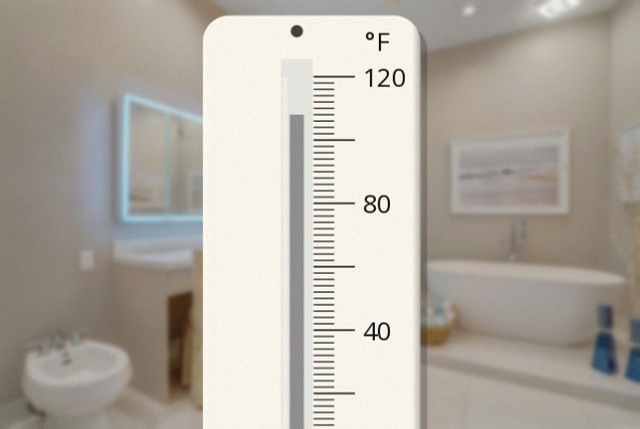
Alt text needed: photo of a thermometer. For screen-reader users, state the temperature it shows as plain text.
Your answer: 108 °F
